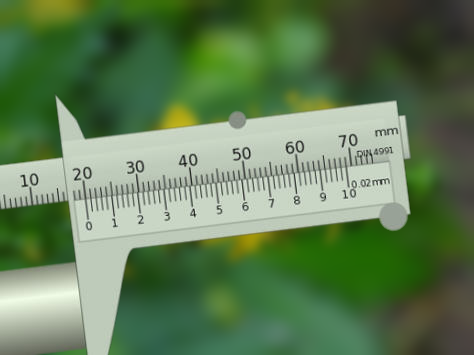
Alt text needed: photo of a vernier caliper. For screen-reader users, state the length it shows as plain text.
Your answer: 20.0 mm
